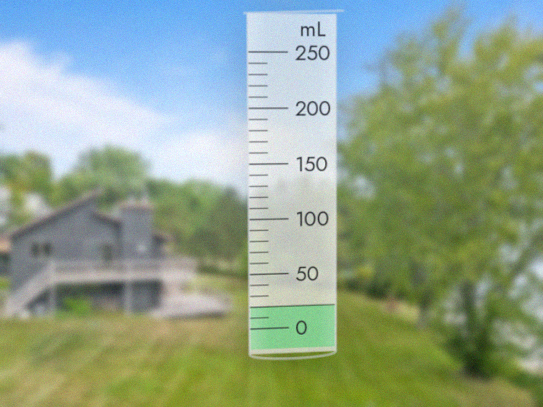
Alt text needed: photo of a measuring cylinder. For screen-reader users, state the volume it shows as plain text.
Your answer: 20 mL
